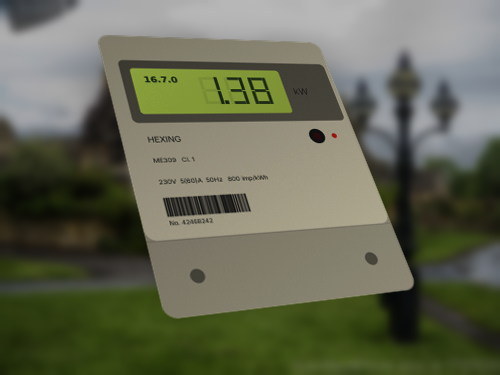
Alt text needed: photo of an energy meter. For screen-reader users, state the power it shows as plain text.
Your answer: 1.38 kW
